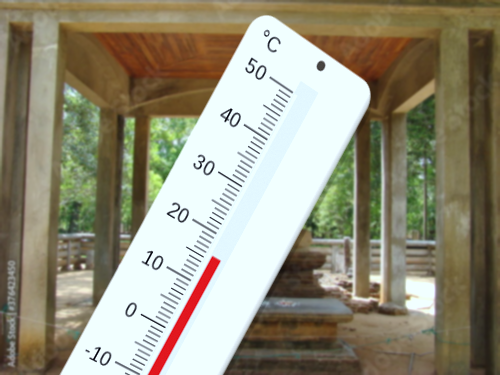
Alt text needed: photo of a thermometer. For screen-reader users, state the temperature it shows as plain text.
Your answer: 16 °C
